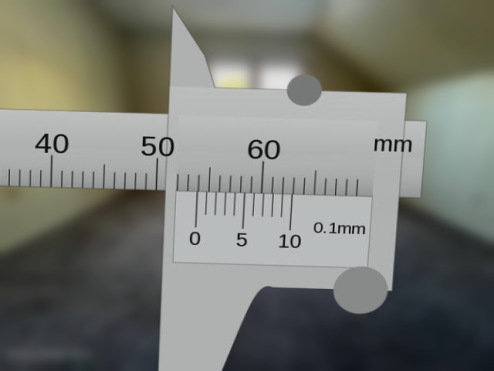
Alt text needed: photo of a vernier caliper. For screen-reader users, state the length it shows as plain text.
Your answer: 53.9 mm
